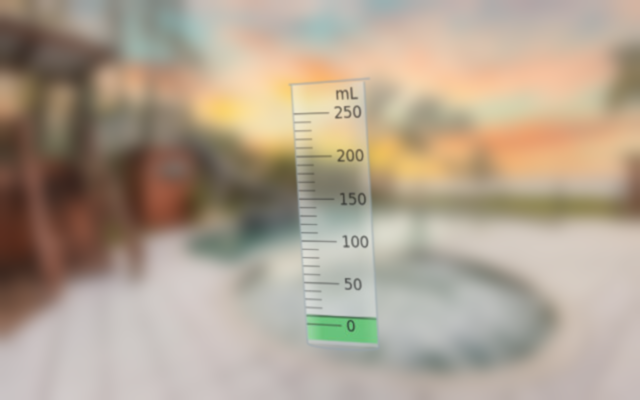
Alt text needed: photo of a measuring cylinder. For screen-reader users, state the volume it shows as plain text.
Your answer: 10 mL
